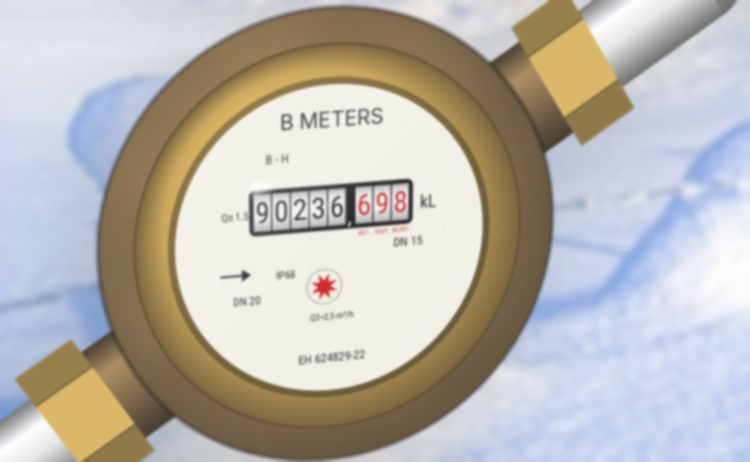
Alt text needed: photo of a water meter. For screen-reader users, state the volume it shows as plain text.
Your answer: 90236.698 kL
